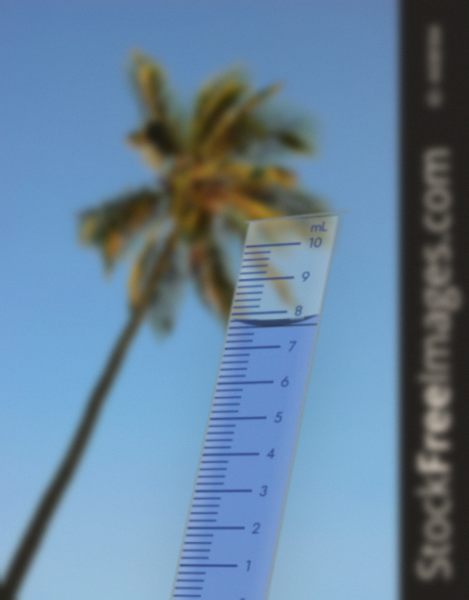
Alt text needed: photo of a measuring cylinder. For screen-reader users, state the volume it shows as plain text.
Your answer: 7.6 mL
